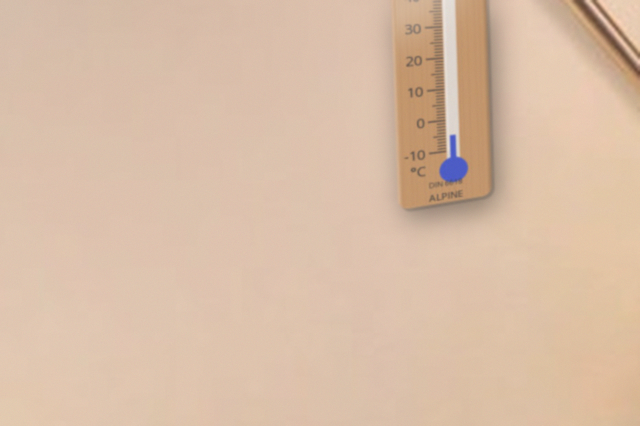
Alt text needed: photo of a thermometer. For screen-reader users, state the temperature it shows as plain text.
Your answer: -5 °C
